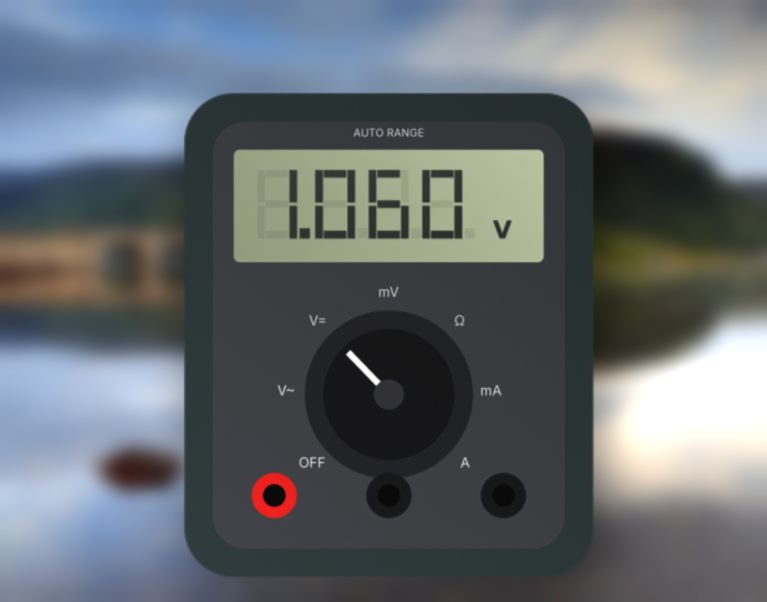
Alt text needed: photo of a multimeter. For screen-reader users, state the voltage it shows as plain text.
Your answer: 1.060 V
